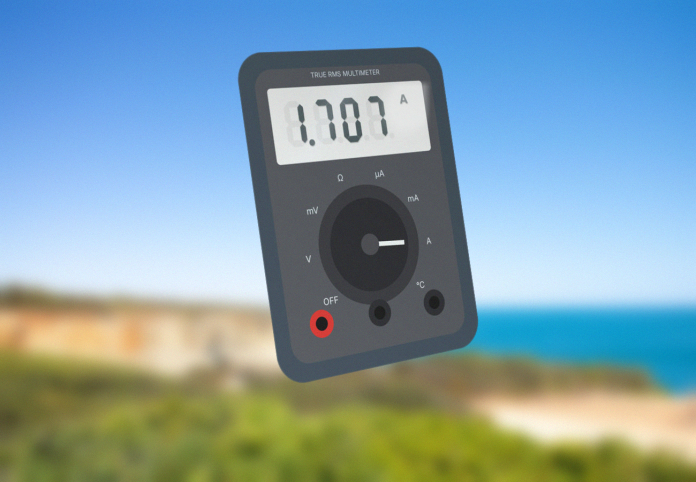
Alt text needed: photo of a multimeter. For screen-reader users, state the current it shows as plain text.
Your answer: 1.707 A
